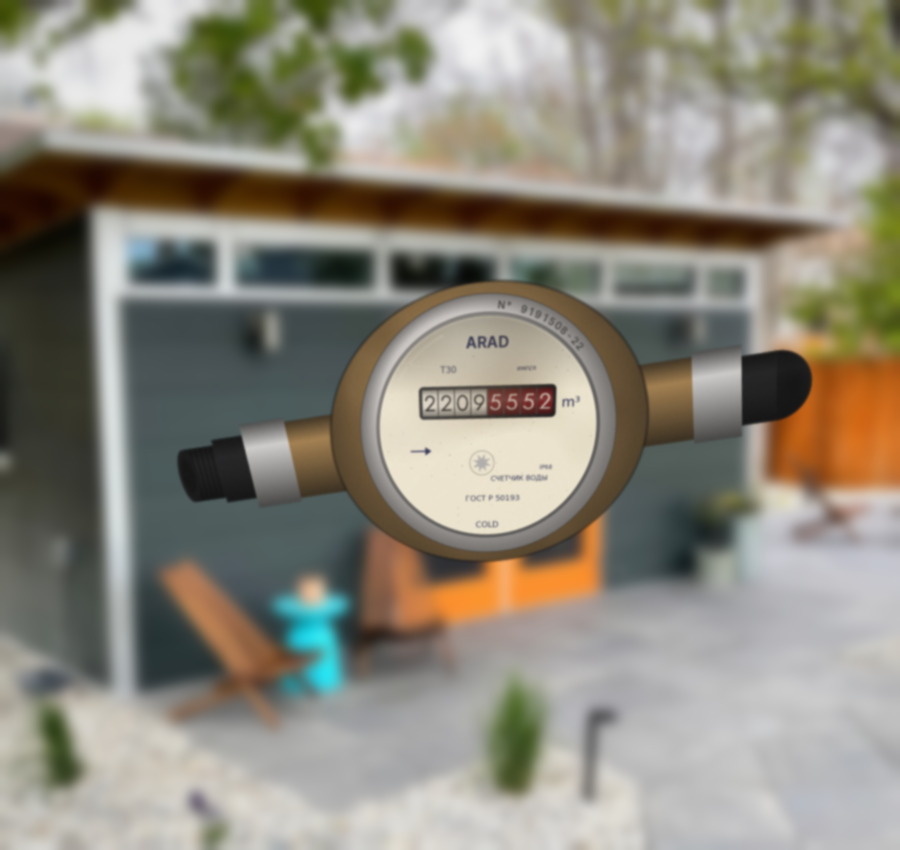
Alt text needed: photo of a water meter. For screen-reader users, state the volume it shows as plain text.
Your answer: 2209.5552 m³
